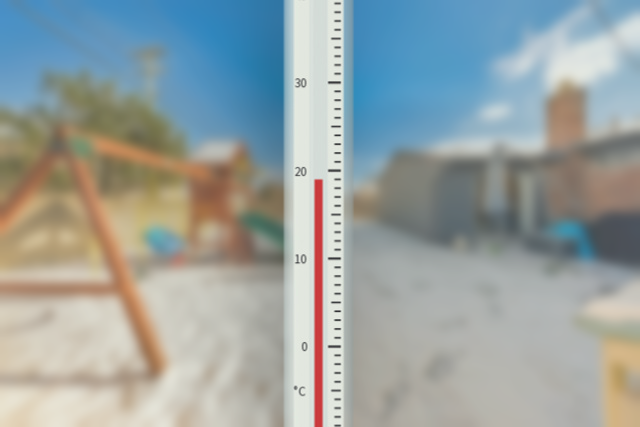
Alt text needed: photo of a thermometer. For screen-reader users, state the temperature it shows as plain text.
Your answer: 19 °C
